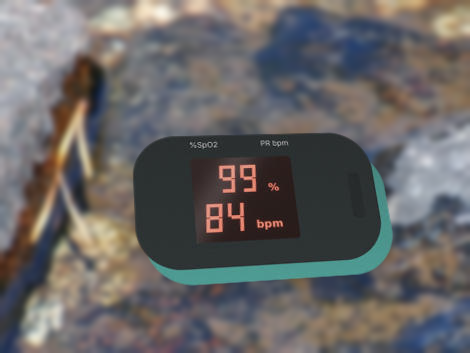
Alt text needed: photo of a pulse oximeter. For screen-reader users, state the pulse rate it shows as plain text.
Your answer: 84 bpm
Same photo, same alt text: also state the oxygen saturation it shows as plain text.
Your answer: 99 %
